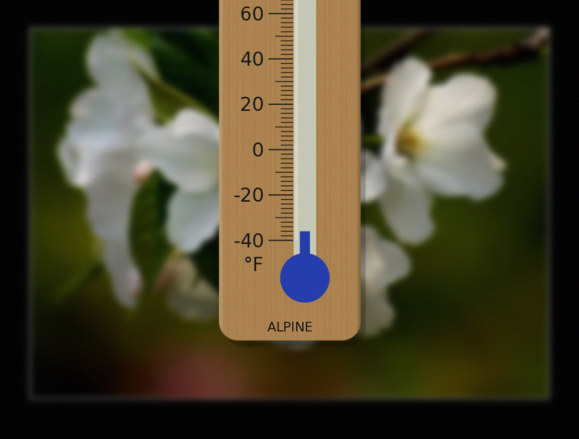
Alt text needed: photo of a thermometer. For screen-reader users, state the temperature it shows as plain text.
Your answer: -36 °F
